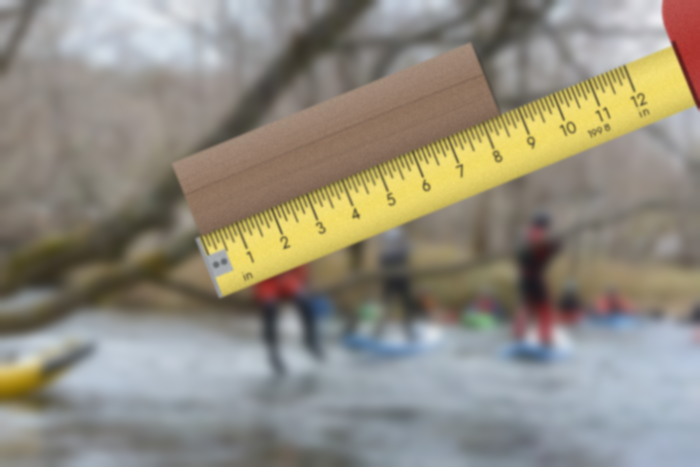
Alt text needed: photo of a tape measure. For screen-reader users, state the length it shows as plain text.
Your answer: 8.5 in
